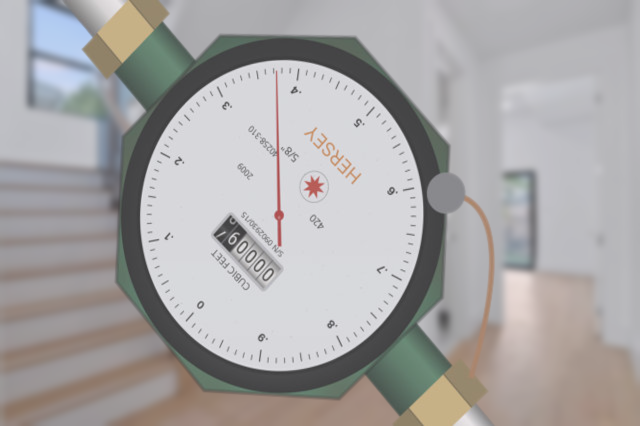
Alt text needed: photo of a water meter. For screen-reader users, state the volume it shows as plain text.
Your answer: 97.37 ft³
